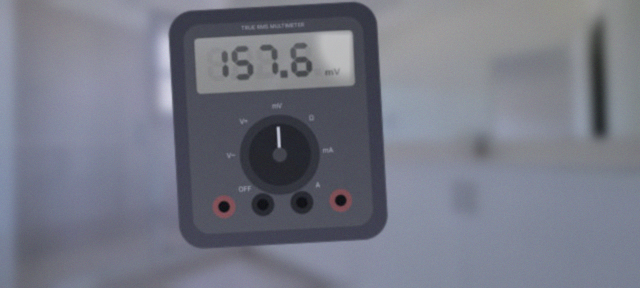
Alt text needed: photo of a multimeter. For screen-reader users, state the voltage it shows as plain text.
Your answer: 157.6 mV
